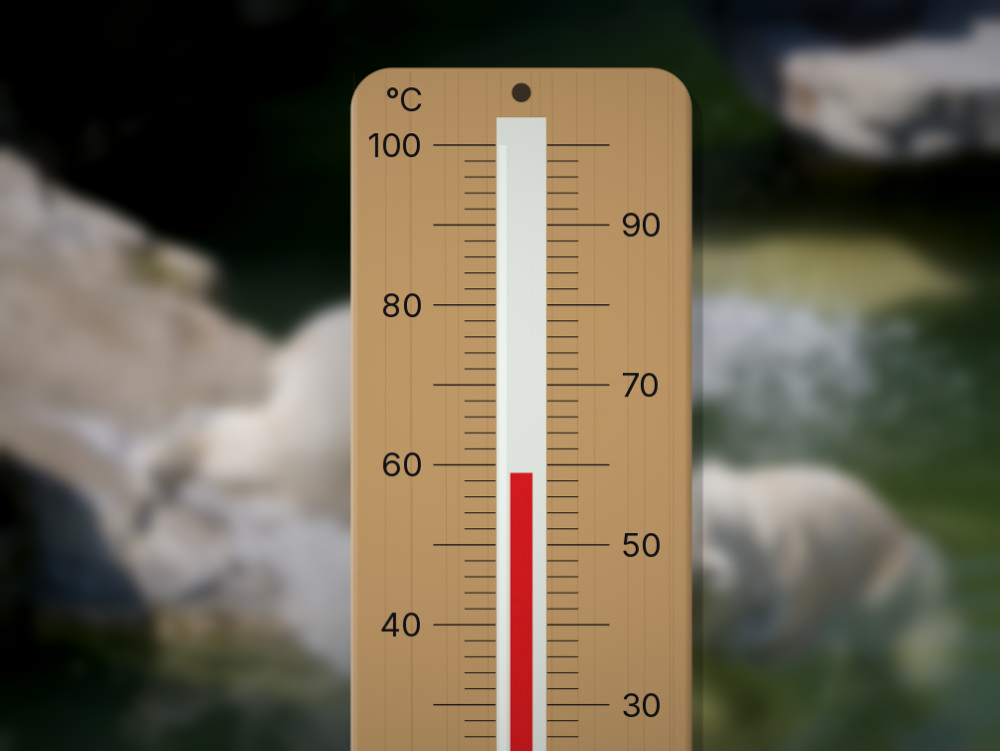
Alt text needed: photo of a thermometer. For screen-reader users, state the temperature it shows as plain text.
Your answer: 59 °C
